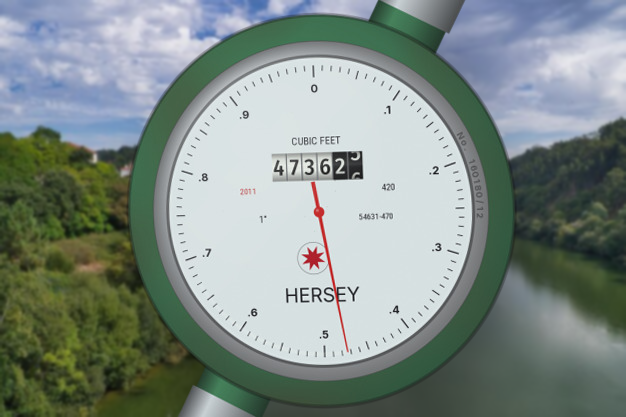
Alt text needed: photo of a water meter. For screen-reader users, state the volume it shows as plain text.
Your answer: 473625.47 ft³
